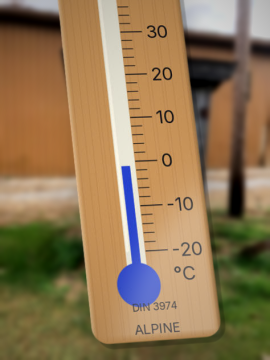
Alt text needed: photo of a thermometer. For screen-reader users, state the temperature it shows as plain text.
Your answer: -1 °C
